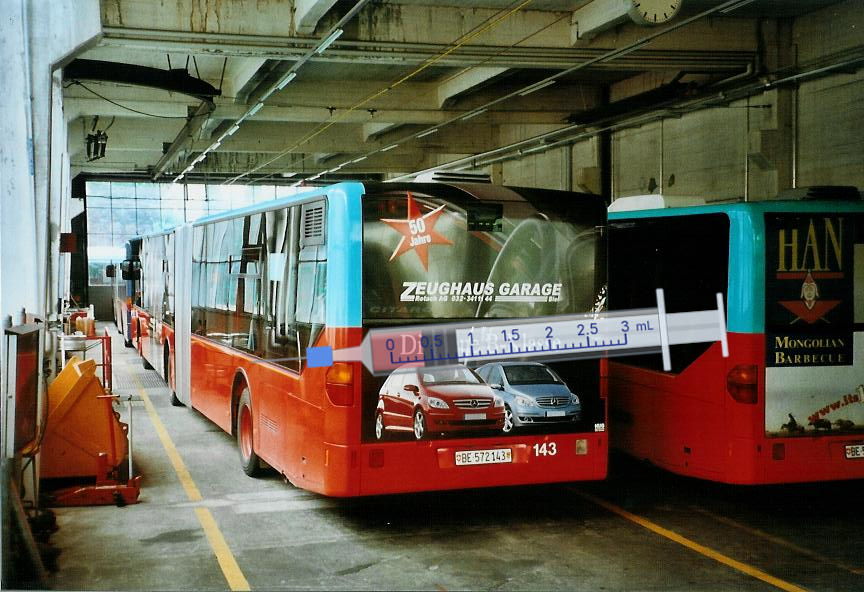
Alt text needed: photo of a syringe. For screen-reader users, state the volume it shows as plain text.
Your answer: 0.4 mL
